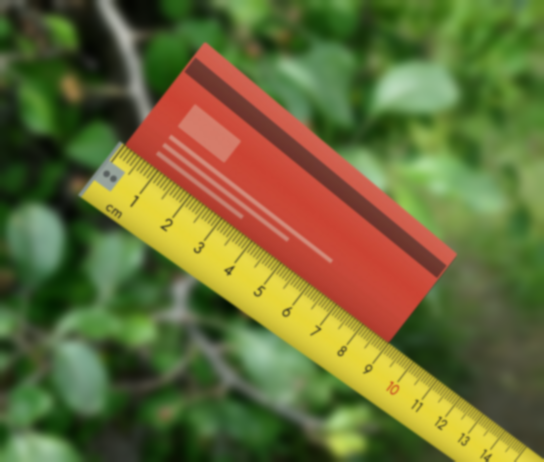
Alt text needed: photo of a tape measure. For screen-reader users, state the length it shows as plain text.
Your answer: 9 cm
